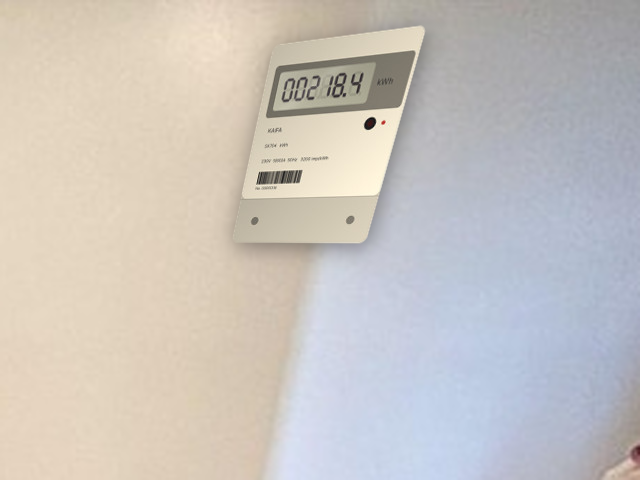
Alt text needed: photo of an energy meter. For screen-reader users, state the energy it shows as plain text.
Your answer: 218.4 kWh
